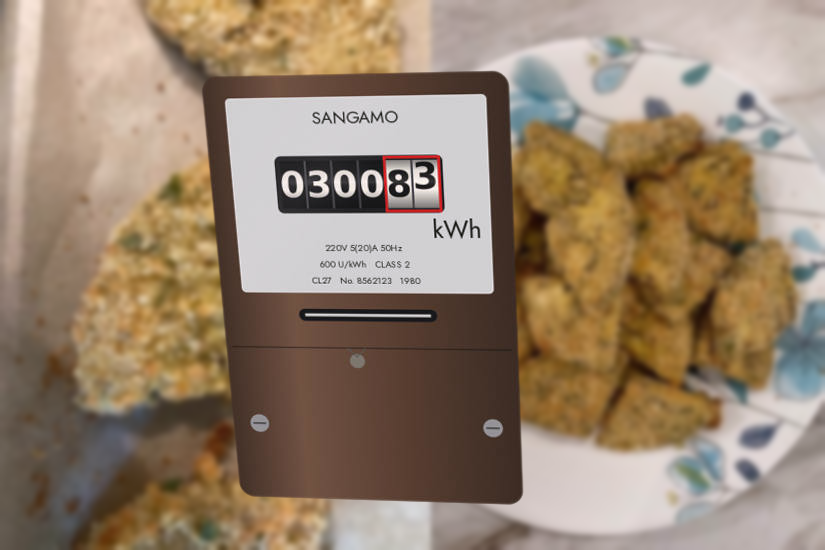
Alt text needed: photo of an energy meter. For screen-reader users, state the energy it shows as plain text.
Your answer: 300.83 kWh
